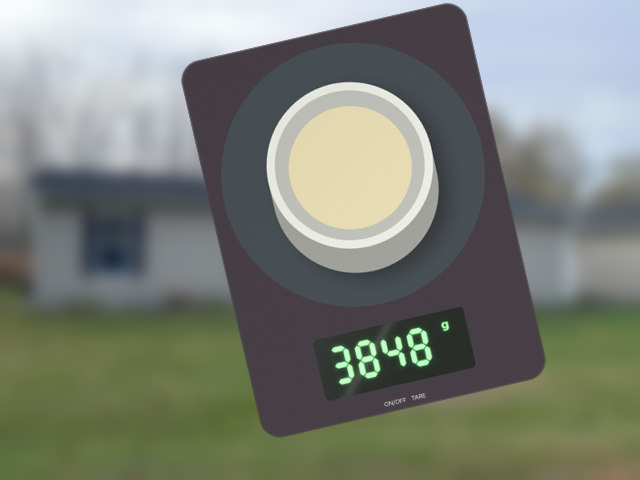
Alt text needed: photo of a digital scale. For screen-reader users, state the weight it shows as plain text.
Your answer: 3848 g
